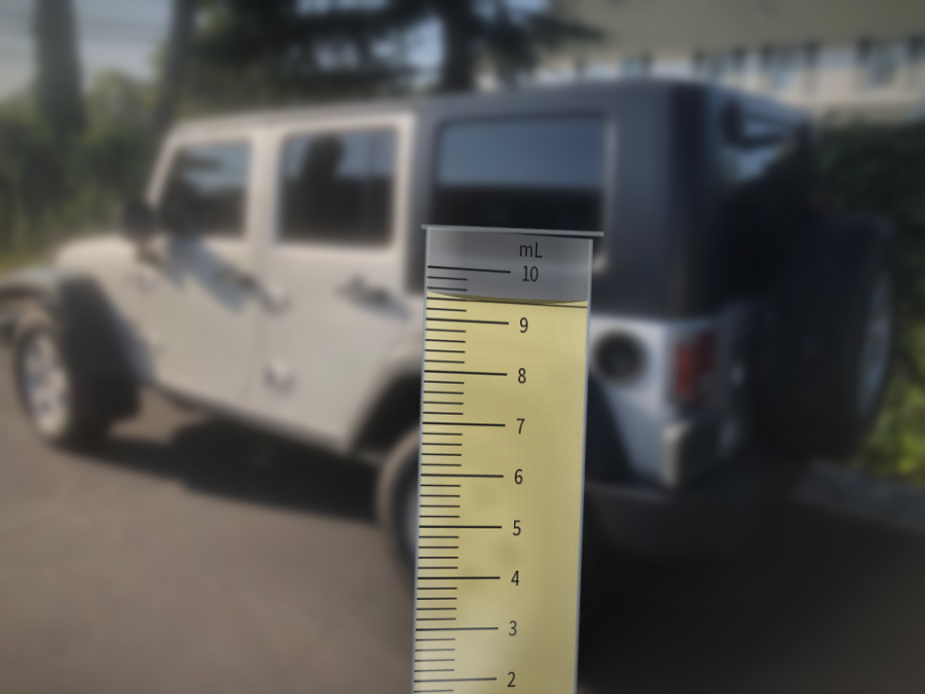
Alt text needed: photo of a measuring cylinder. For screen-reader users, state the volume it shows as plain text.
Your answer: 9.4 mL
